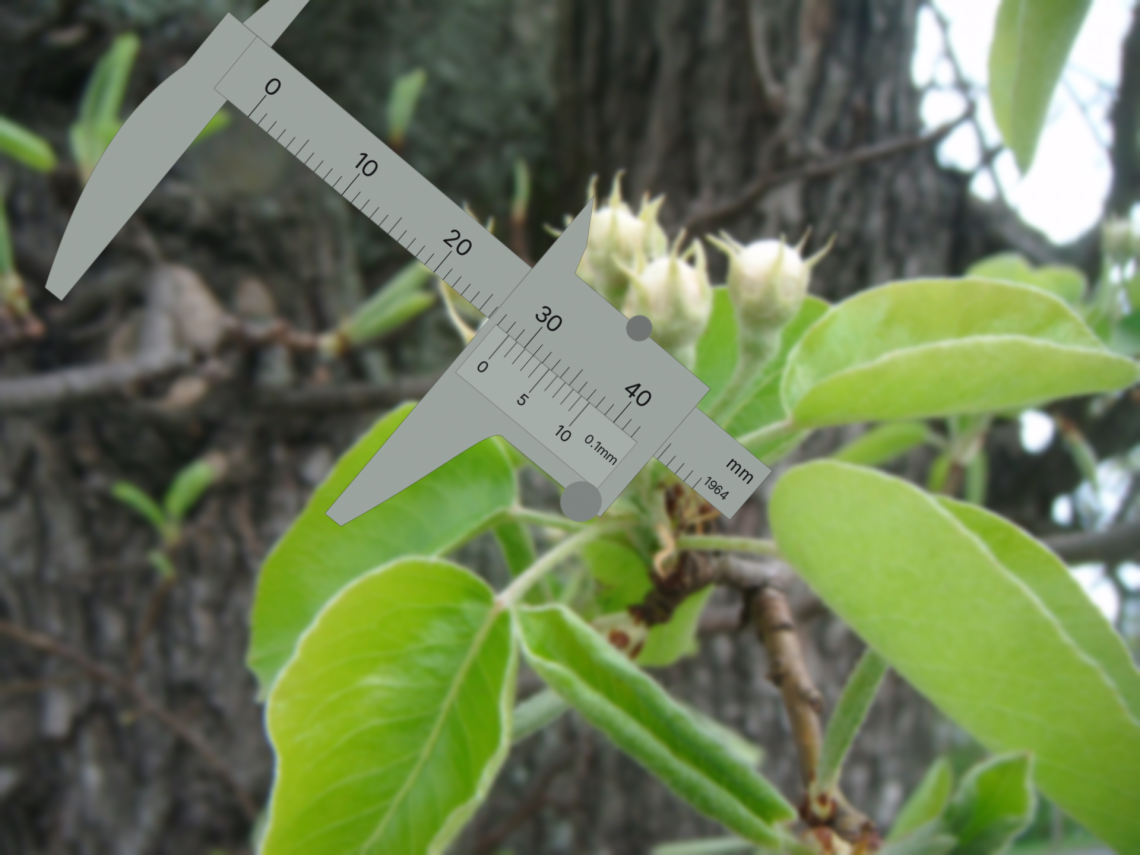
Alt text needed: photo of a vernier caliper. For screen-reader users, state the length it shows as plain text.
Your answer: 28.3 mm
